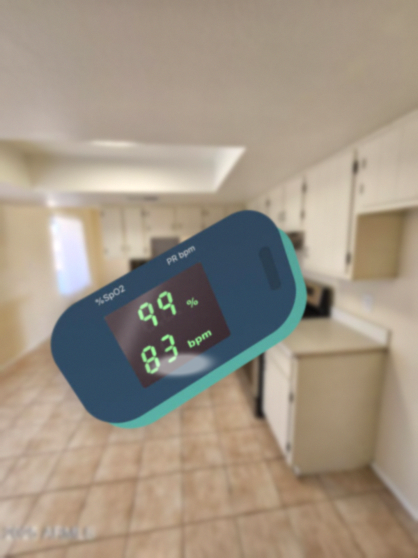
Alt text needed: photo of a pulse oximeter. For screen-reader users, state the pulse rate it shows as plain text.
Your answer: 83 bpm
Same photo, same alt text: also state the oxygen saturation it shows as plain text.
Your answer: 99 %
